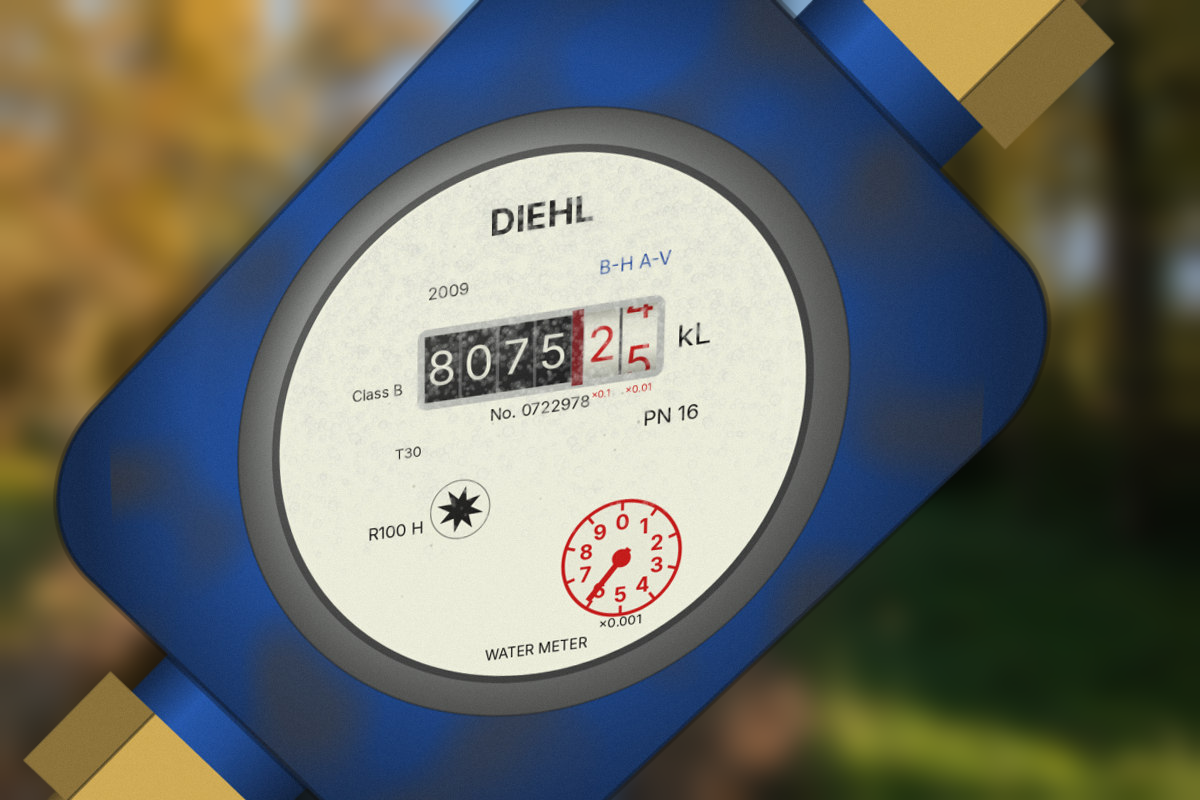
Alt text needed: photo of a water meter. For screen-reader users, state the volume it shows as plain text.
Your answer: 8075.246 kL
